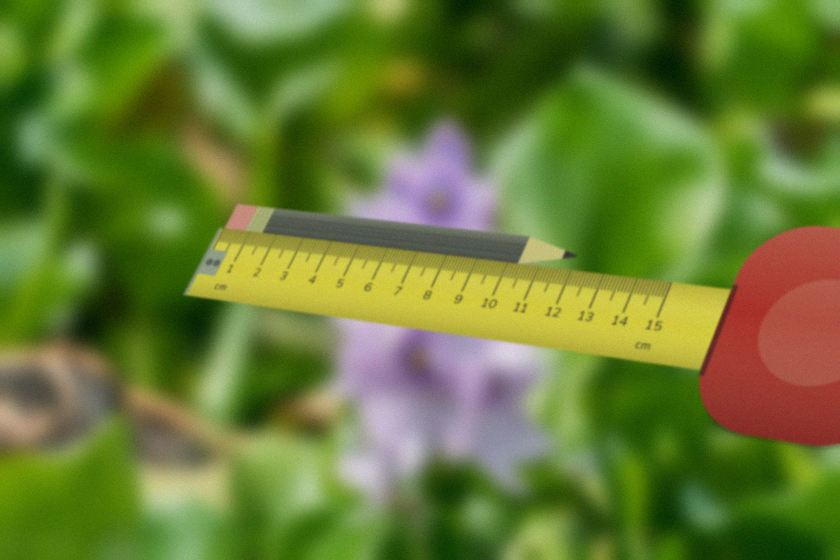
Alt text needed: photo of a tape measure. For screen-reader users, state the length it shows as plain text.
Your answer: 12 cm
